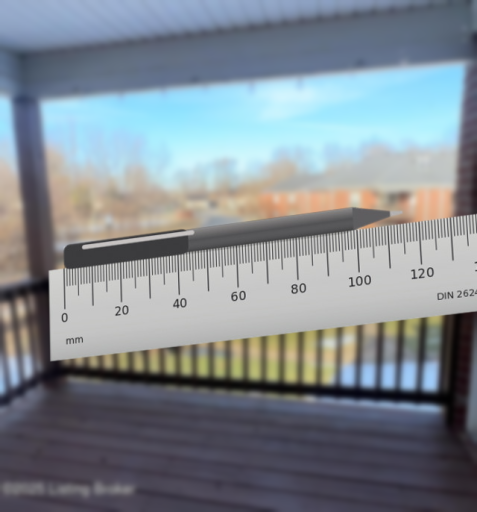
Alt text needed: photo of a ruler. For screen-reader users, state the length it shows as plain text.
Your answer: 115 mm
